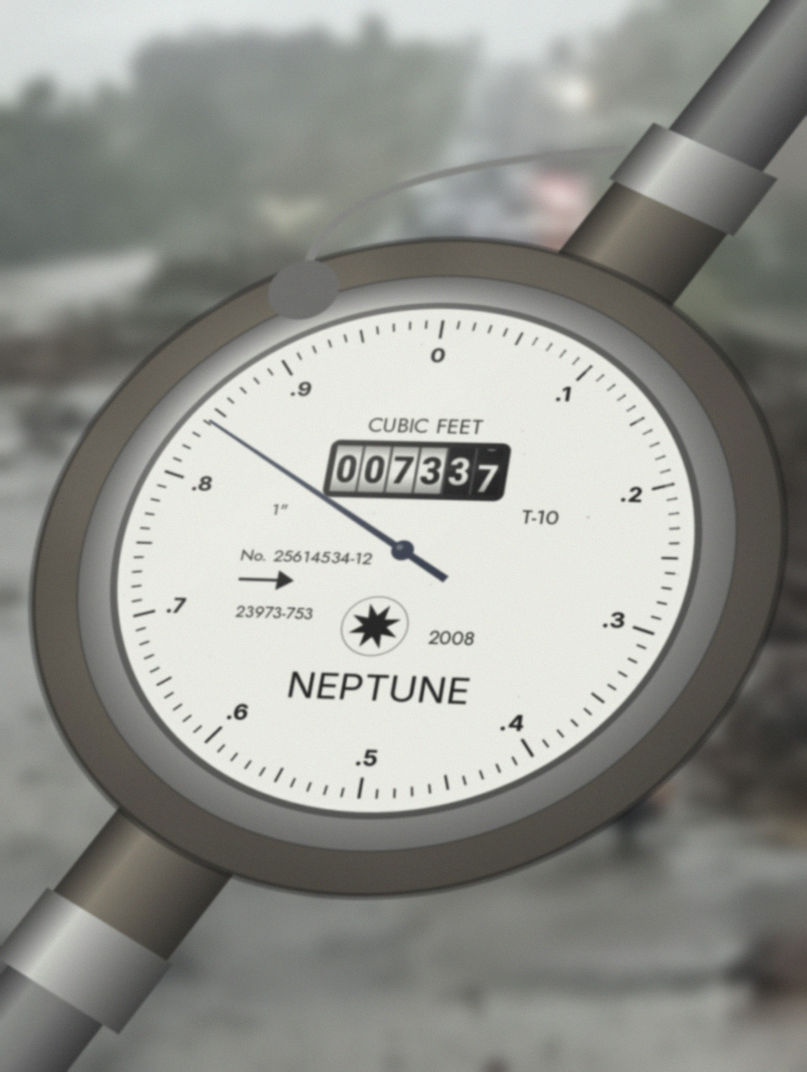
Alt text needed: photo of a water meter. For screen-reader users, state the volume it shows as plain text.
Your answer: 7336.84 ft³
